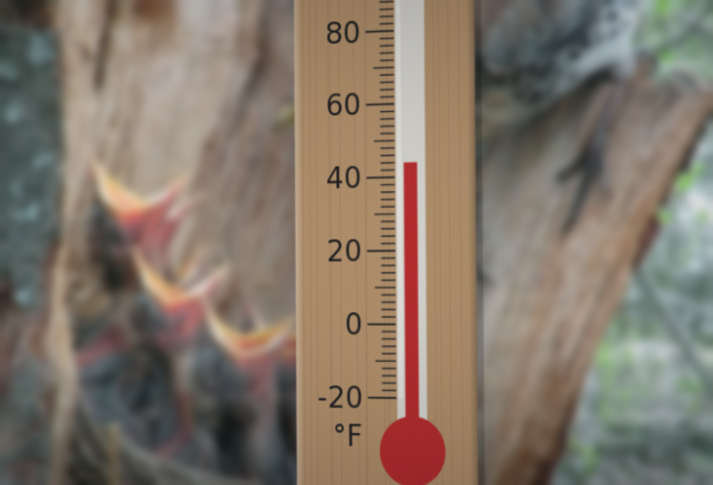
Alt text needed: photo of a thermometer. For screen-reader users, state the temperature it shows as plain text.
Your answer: 44 °F
